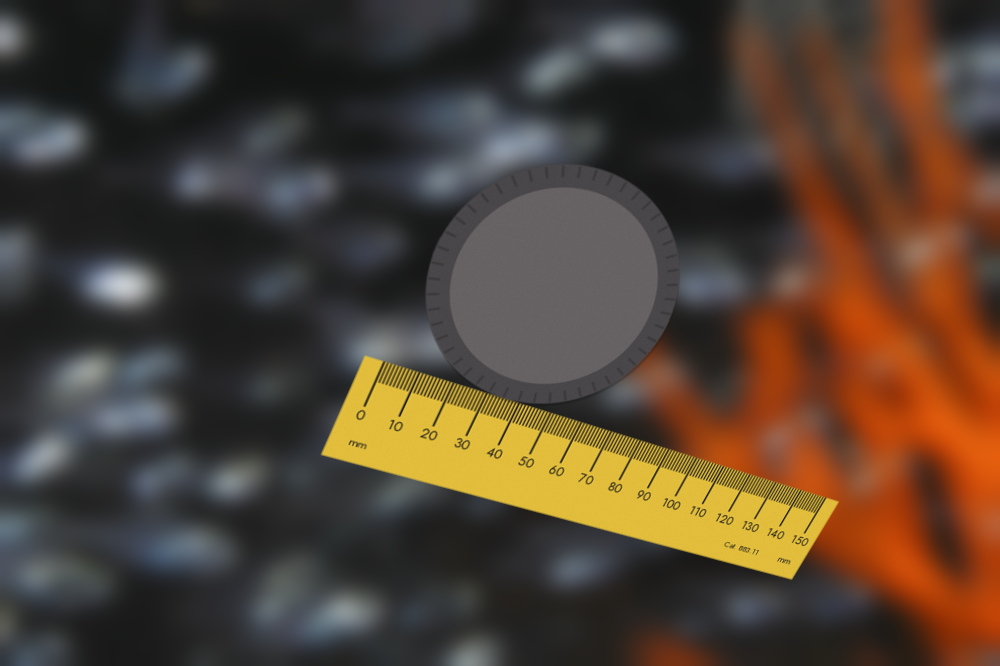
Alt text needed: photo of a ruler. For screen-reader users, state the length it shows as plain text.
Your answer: 70 mm
